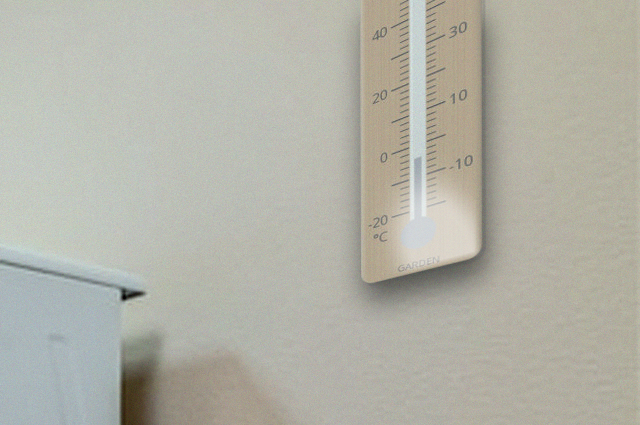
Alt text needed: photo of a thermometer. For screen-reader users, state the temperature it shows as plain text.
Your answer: -4 °C
